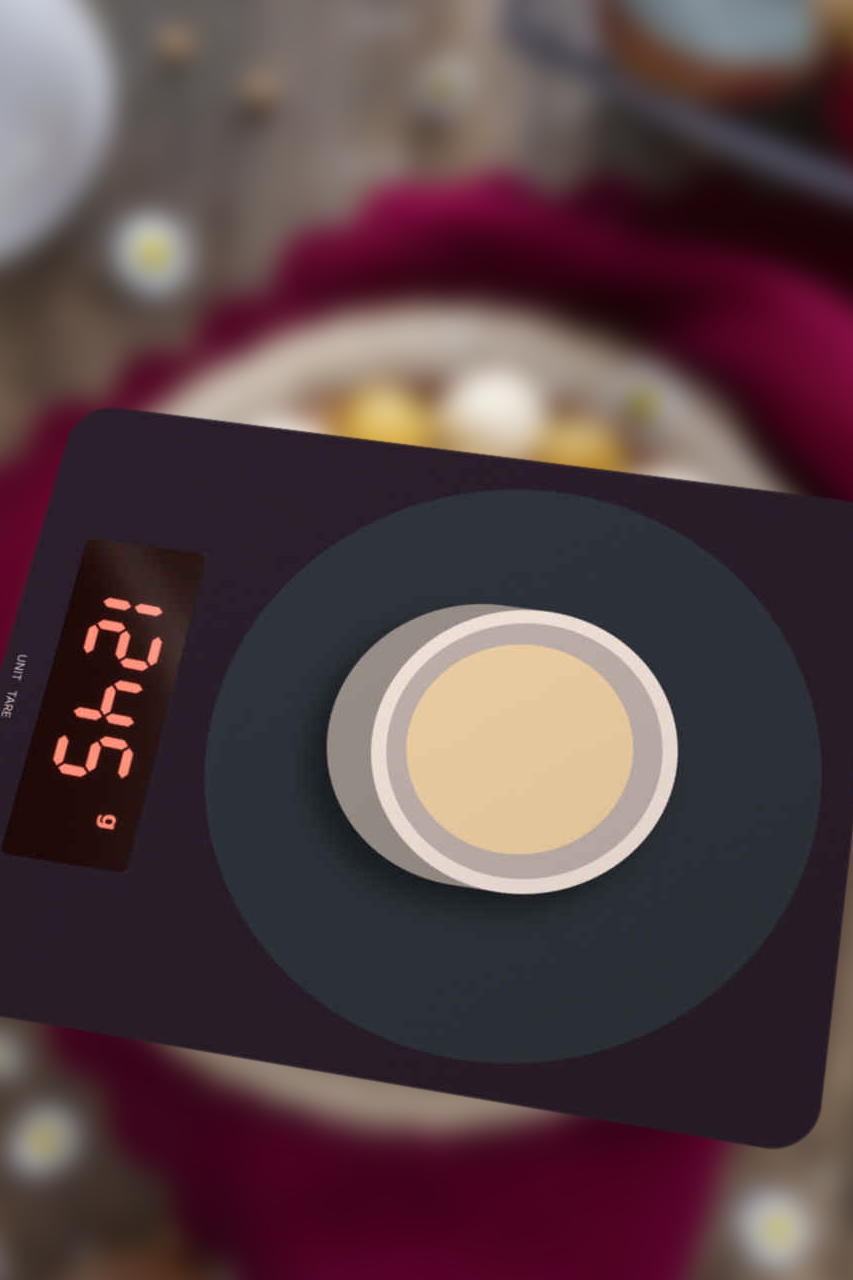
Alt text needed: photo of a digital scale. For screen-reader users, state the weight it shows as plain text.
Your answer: 1245 g
